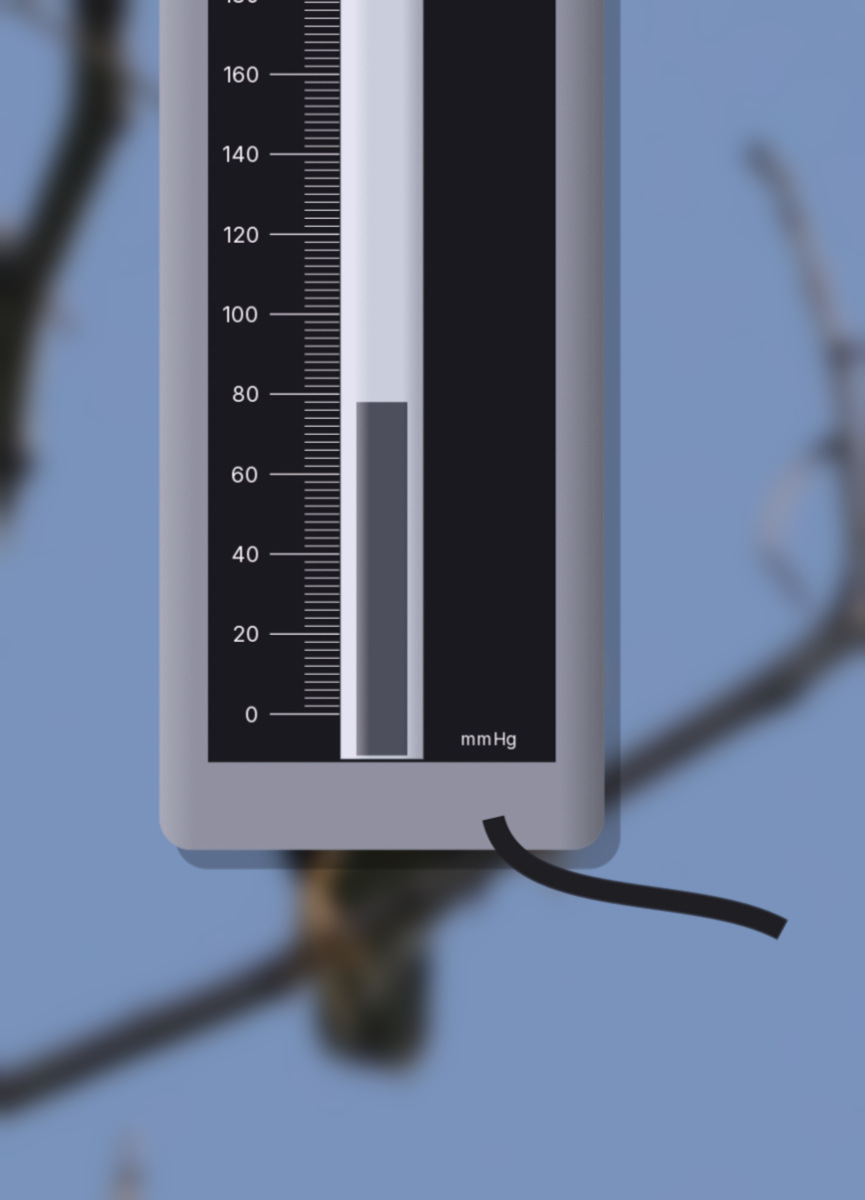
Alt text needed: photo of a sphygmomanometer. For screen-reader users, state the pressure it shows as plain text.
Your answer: 78 mmHg
